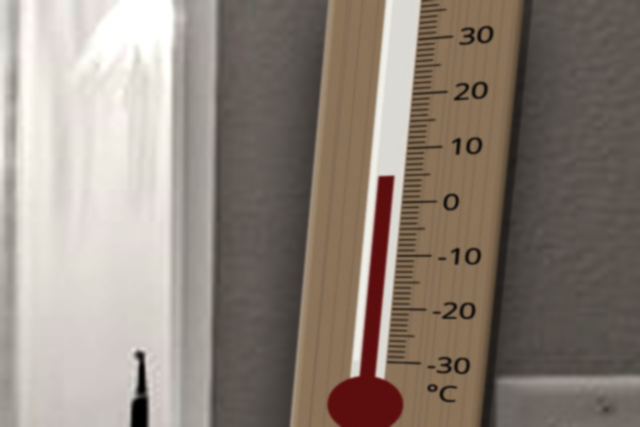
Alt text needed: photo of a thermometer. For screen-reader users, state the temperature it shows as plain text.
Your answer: 5 °C
